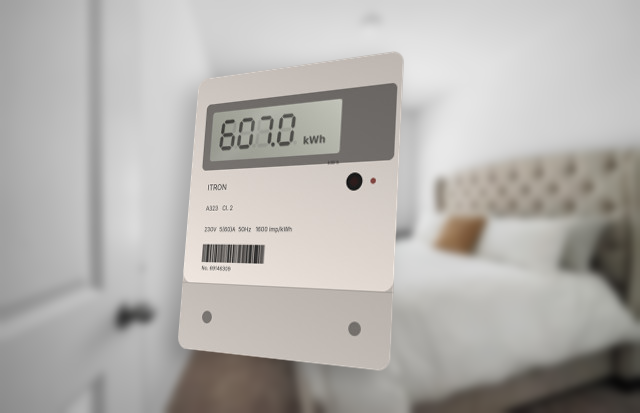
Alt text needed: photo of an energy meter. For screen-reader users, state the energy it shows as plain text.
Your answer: 607.0 kWh
